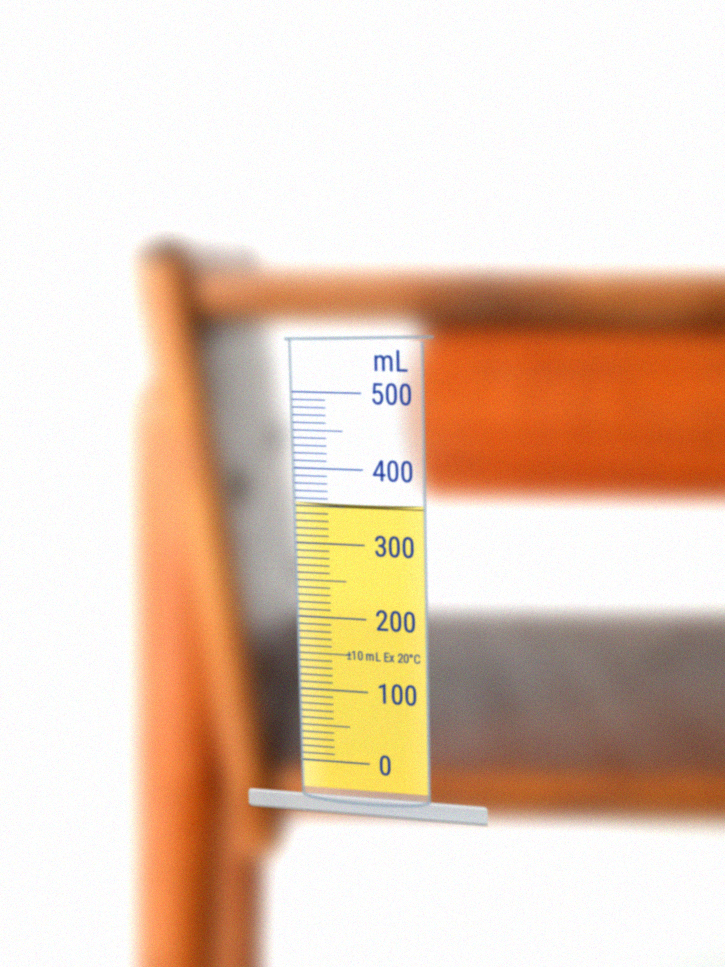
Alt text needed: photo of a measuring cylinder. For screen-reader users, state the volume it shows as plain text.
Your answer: 350 mL
